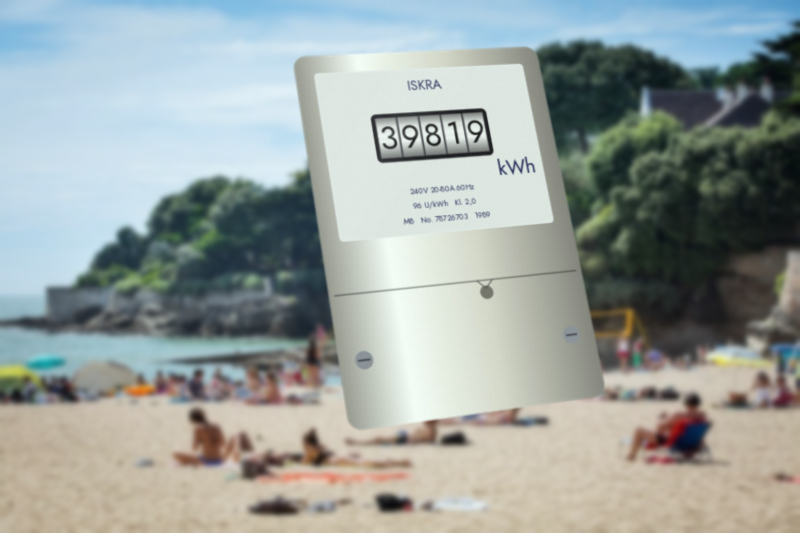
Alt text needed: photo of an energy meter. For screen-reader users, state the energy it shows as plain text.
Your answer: 39819 kWh
